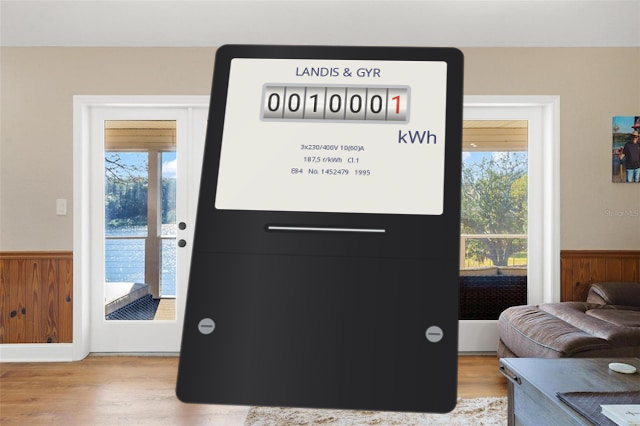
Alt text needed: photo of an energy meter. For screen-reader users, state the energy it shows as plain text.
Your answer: 1000.1 kWh
